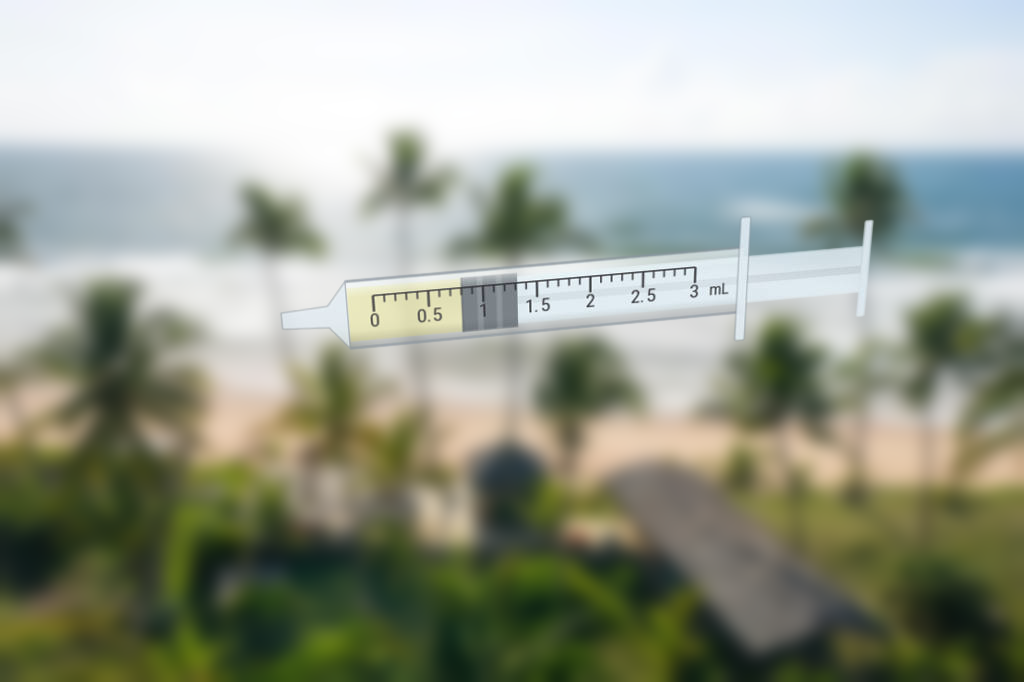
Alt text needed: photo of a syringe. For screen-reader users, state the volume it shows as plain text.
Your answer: 0.8 mL
